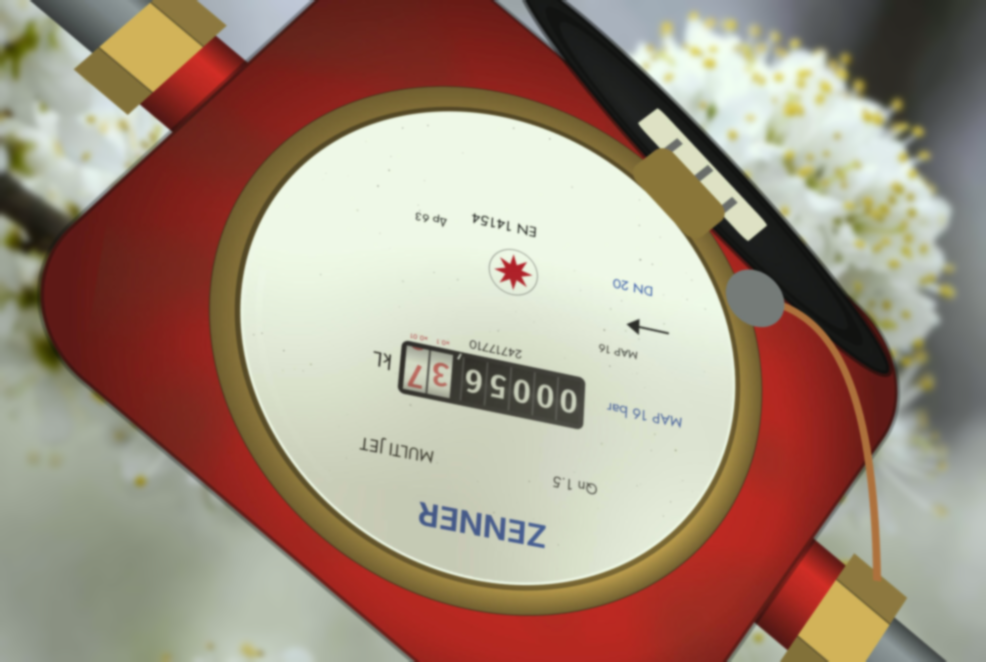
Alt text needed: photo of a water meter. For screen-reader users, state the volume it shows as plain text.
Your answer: 56.37 kL
